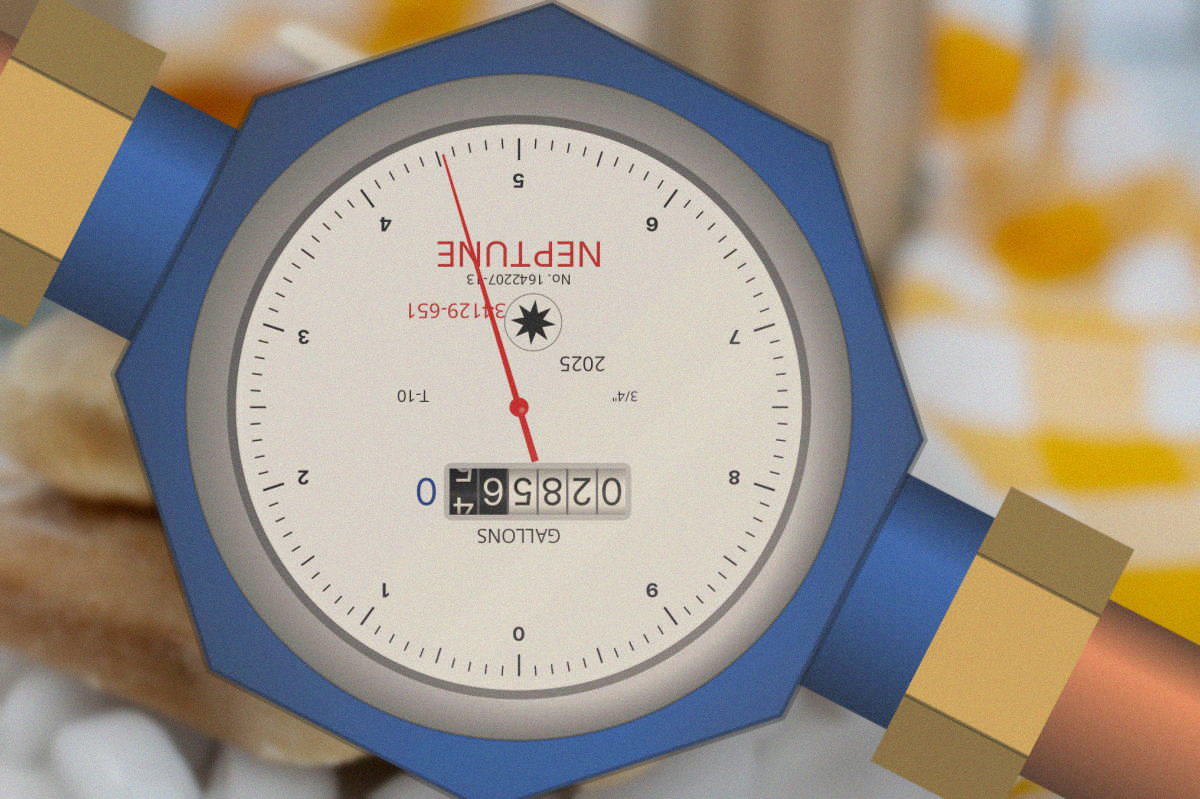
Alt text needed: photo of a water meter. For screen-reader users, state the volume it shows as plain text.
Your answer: 285644.5 gal
